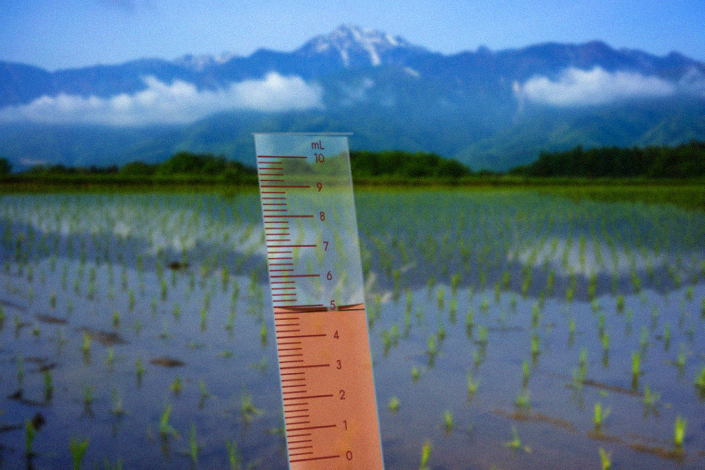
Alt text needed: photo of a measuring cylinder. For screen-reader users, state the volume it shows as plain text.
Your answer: 4.8 mL
